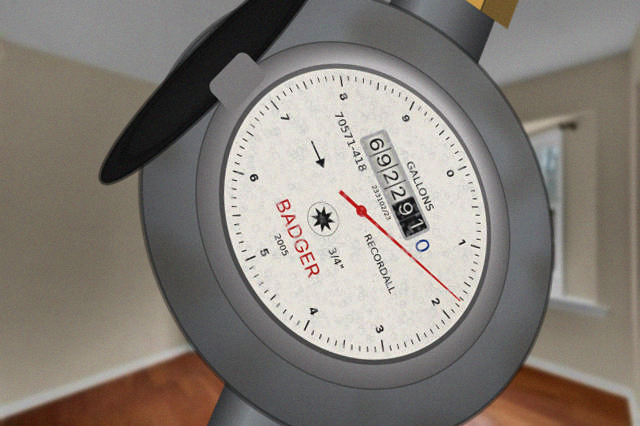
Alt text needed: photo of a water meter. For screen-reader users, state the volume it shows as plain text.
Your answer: 6922911.7 gal
